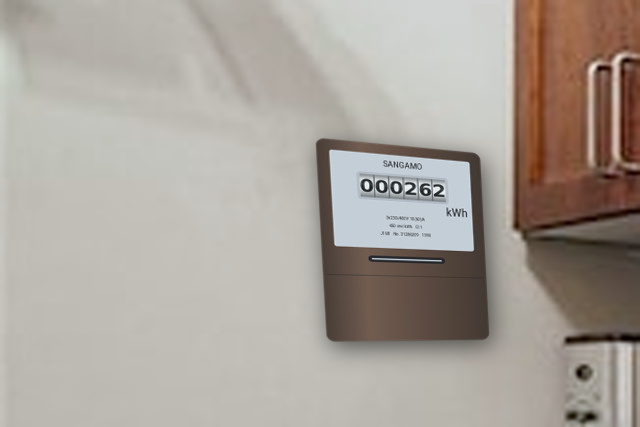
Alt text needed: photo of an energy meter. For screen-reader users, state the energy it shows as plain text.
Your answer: 262 kWh
